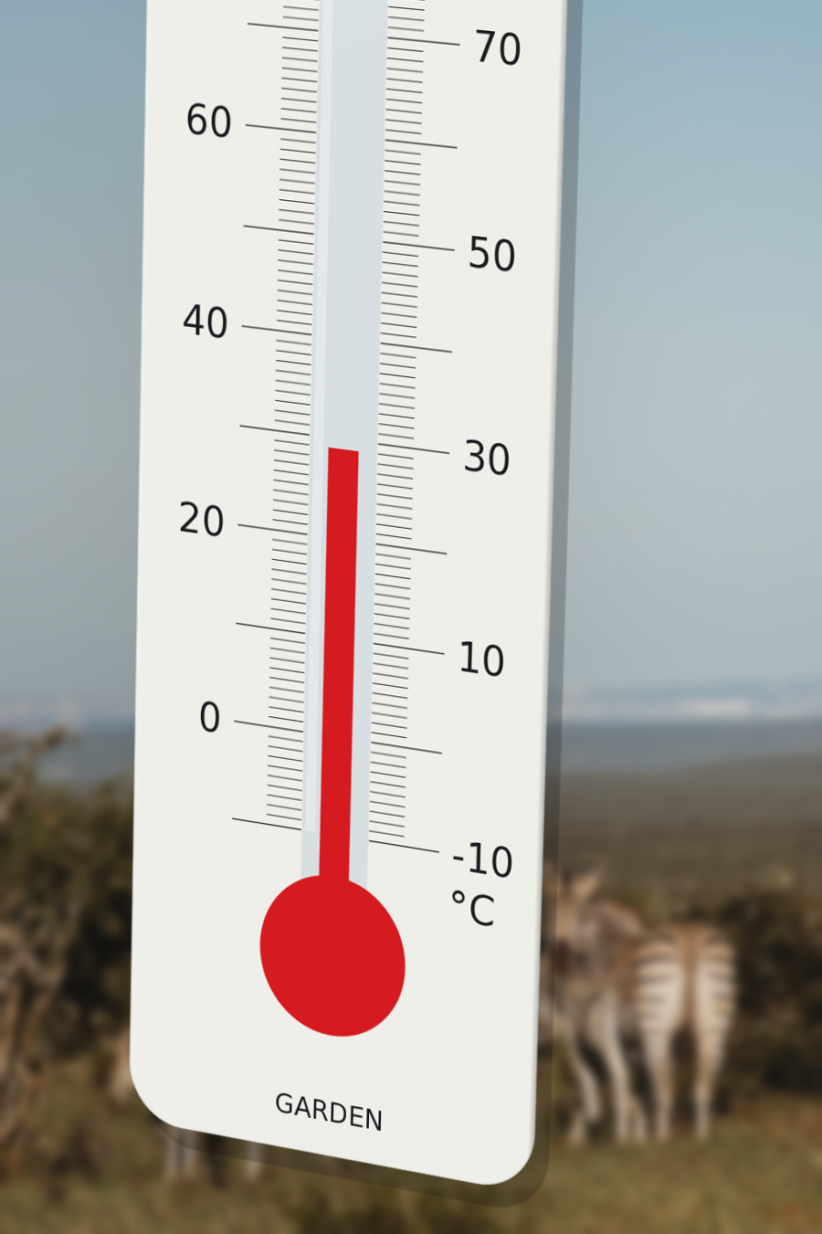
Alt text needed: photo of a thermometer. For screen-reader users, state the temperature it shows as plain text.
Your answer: 29 °C
